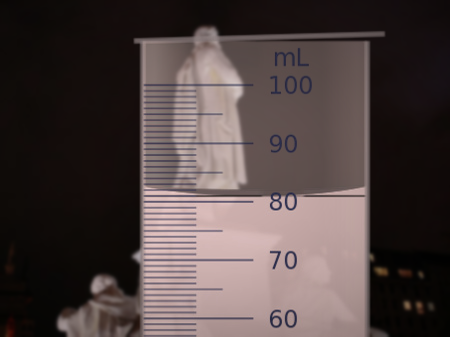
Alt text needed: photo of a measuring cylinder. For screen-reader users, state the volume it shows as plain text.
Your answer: 81 mL
